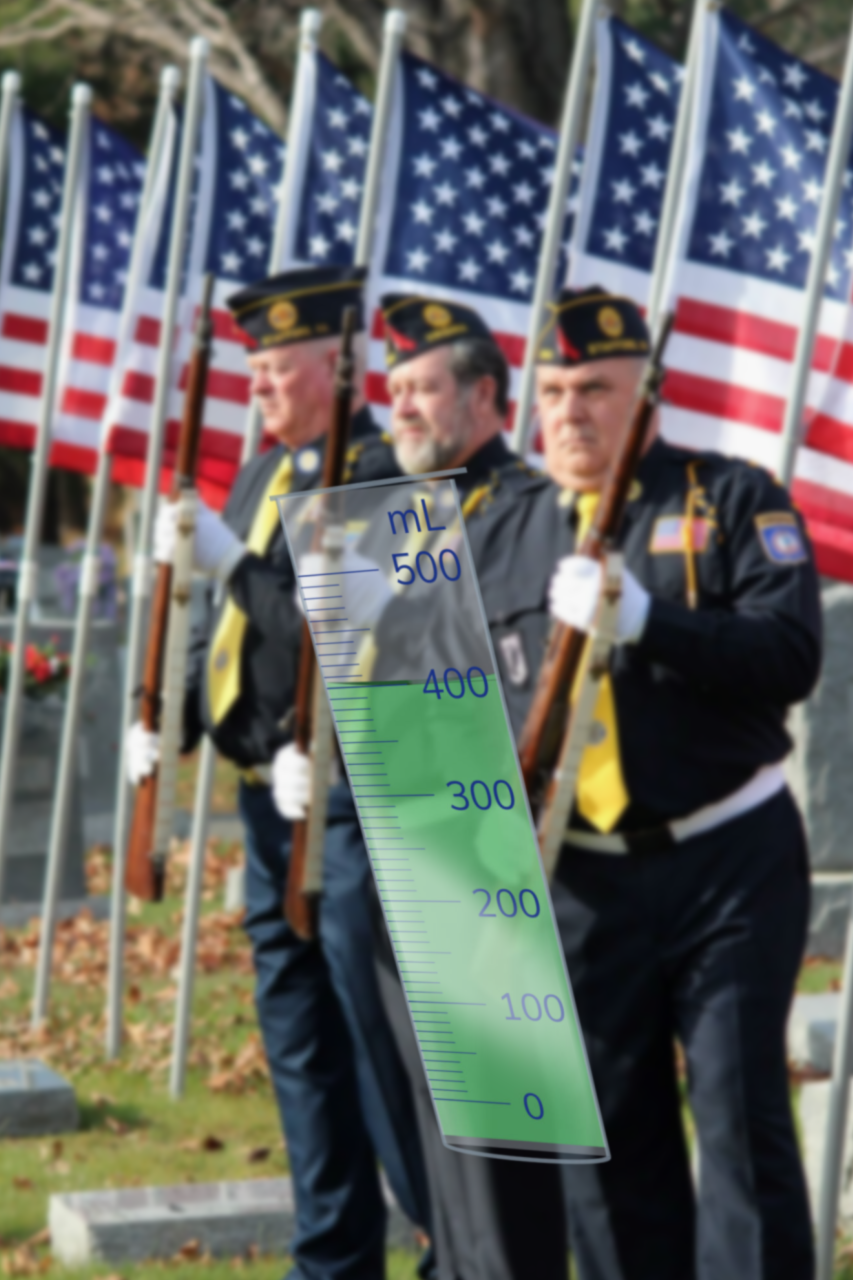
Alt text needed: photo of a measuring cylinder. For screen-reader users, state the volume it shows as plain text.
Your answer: 400 mL
